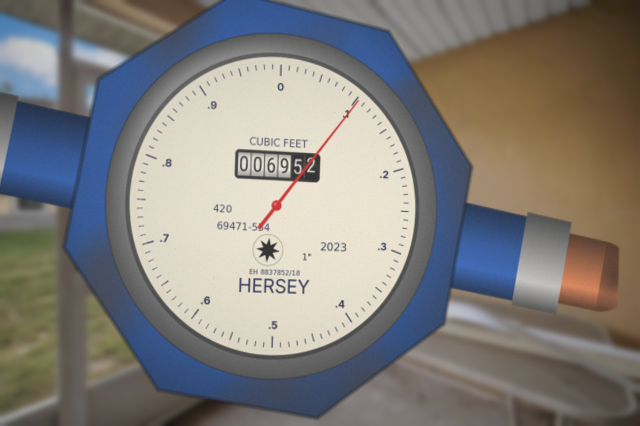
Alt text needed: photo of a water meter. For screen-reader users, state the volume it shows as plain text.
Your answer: 6952.10 ft³
